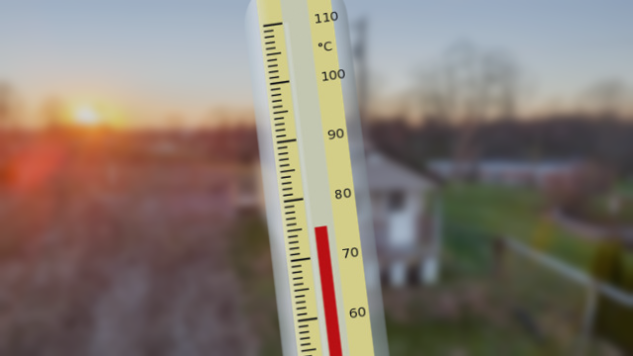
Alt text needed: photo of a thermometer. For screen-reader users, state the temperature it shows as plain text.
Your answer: 75 °C
